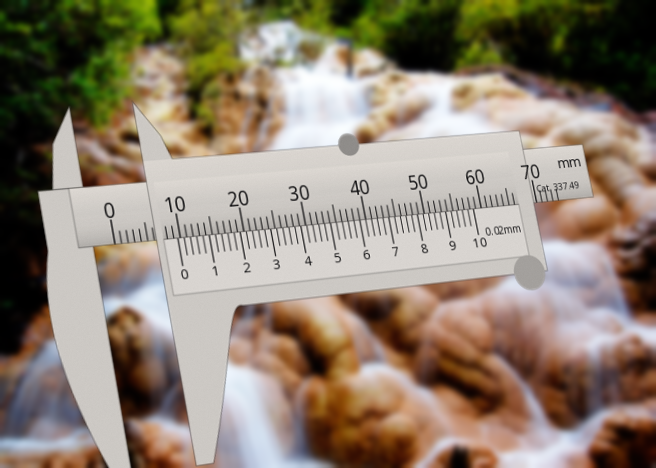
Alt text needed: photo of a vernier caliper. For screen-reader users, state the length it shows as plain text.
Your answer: 9.6 mm
